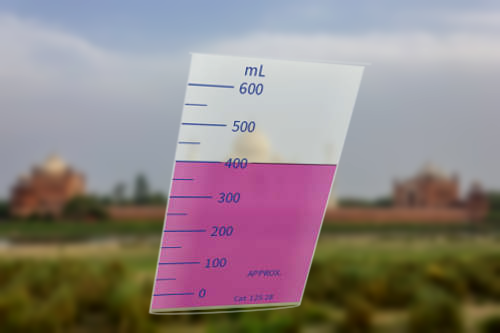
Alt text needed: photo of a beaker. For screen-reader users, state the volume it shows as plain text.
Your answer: 400 mL
